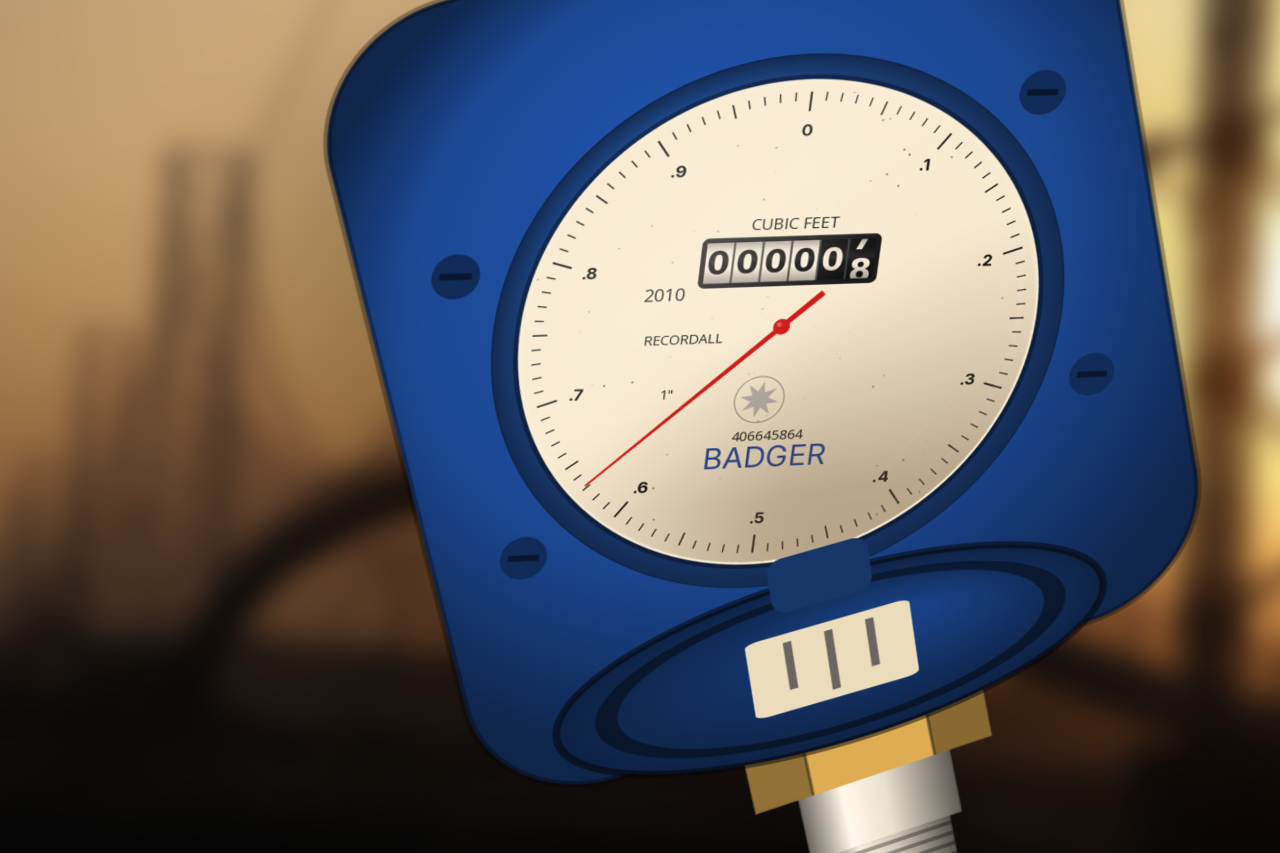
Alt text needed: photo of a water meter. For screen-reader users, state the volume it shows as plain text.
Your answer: 7.63 ft³
